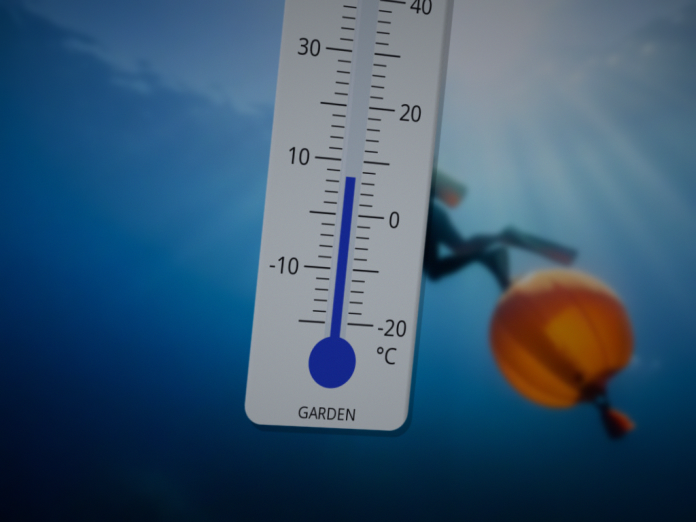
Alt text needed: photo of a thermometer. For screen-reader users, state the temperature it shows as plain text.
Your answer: 7 °C
